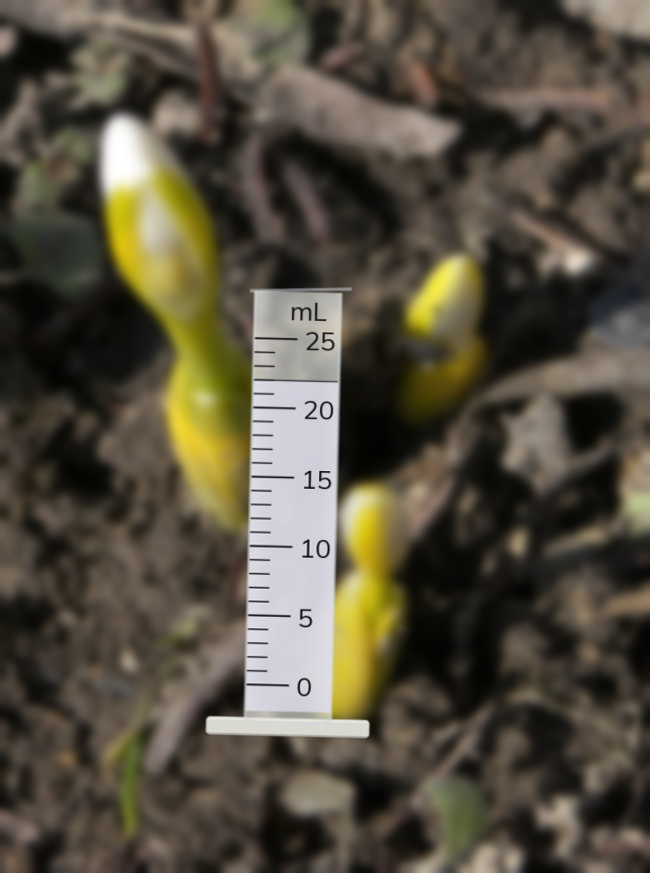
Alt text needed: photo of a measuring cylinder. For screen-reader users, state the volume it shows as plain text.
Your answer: 22 mL
